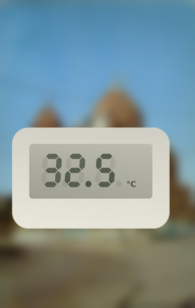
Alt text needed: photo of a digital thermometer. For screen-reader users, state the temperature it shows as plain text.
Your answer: 32.5 °C
